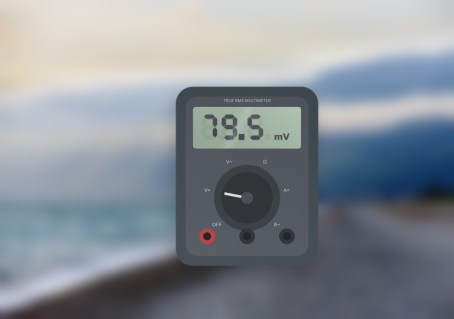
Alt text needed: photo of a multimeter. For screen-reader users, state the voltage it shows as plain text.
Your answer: 79.5 mV
